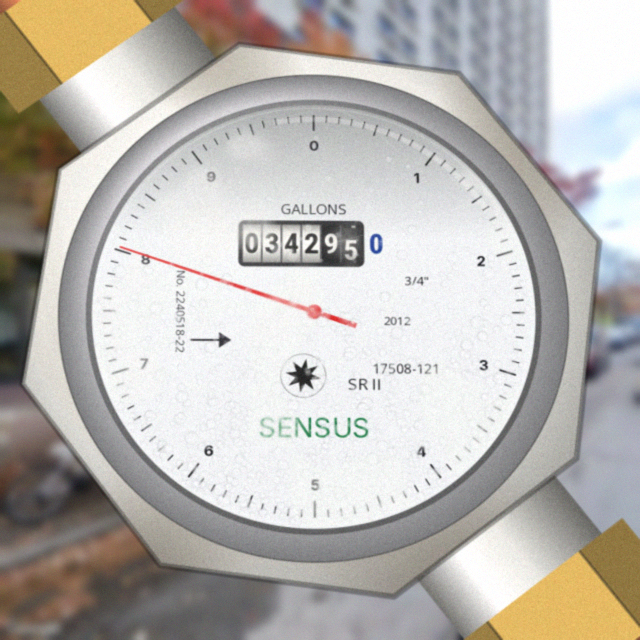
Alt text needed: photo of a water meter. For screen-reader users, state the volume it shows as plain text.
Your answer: 342948.0 gal
